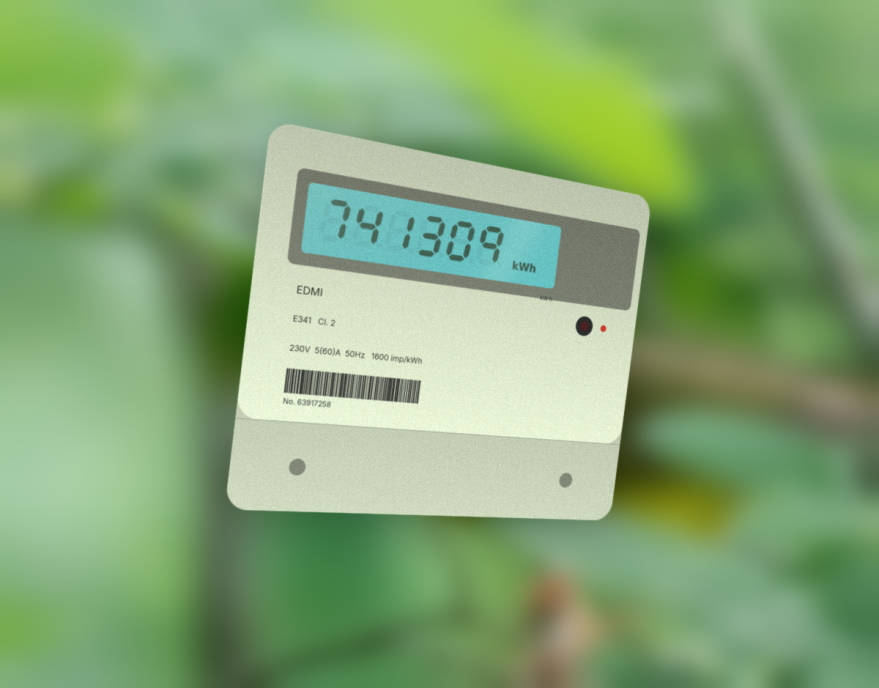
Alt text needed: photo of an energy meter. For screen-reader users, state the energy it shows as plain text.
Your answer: 741309 kWh
